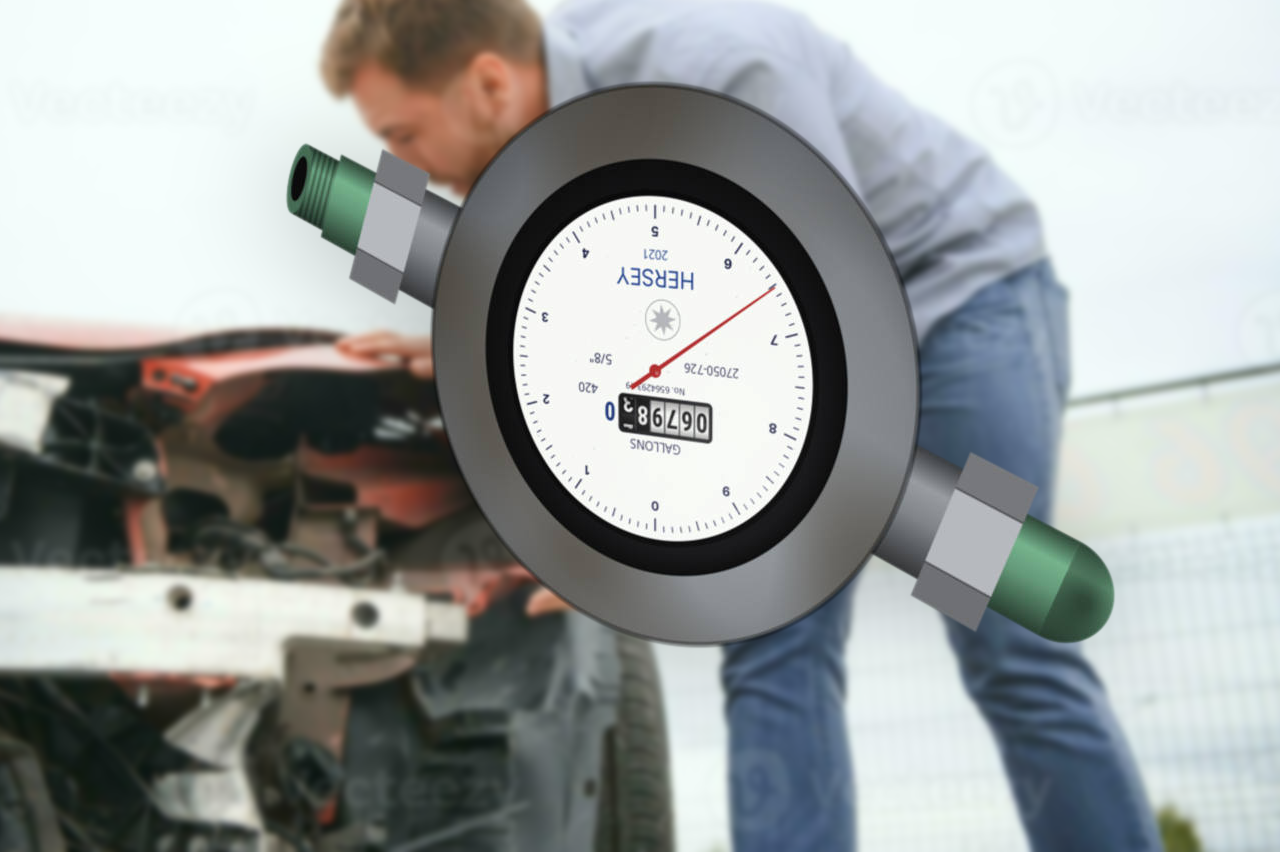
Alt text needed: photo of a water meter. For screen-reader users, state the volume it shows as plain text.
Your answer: 679826.5 gal
